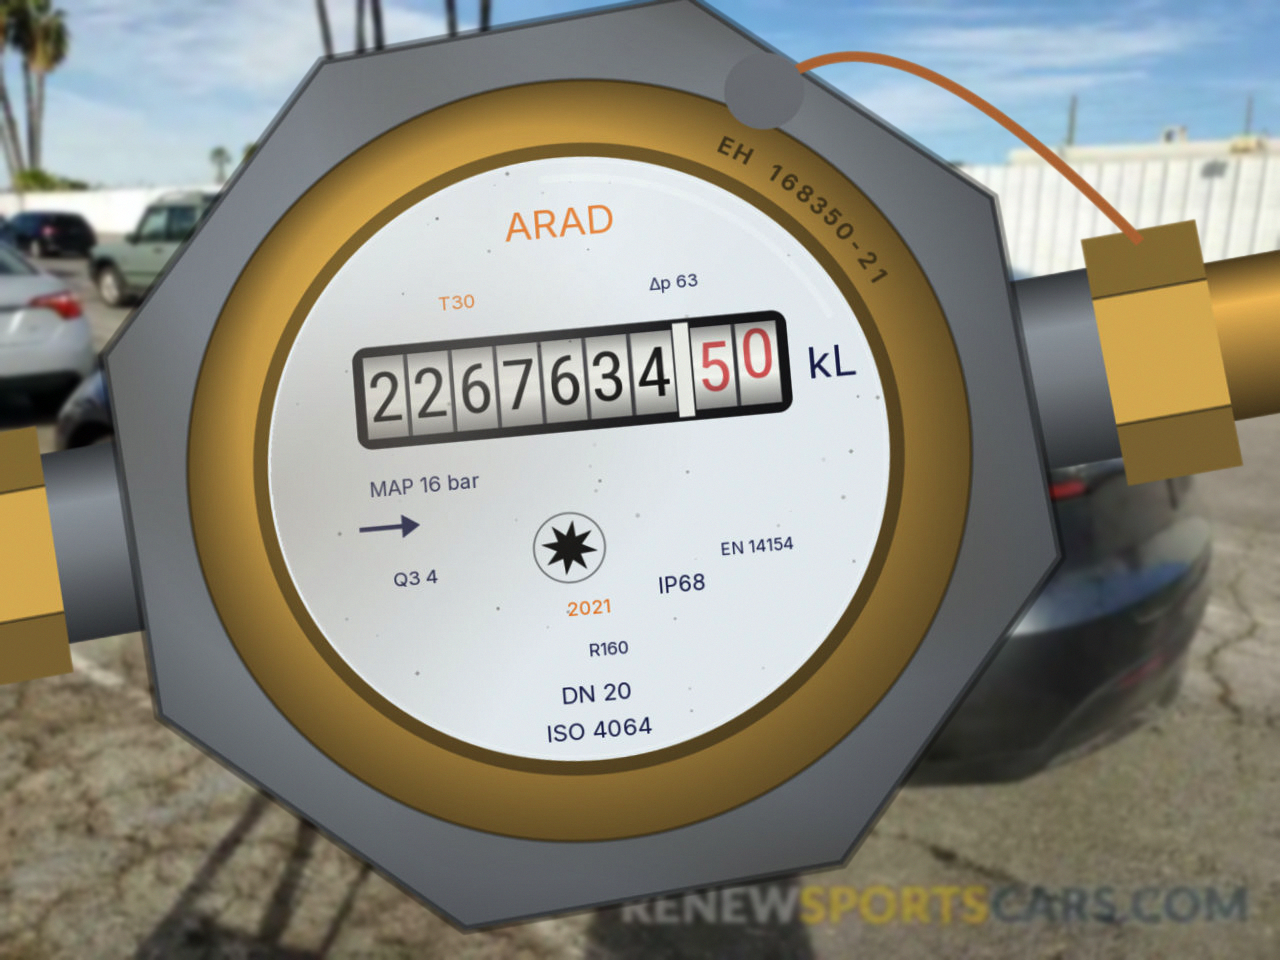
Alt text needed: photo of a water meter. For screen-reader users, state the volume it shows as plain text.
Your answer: 2267634.50 kL
